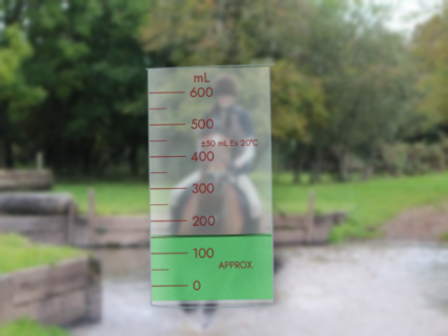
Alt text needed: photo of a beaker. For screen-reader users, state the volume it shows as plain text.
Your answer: 150 mL
